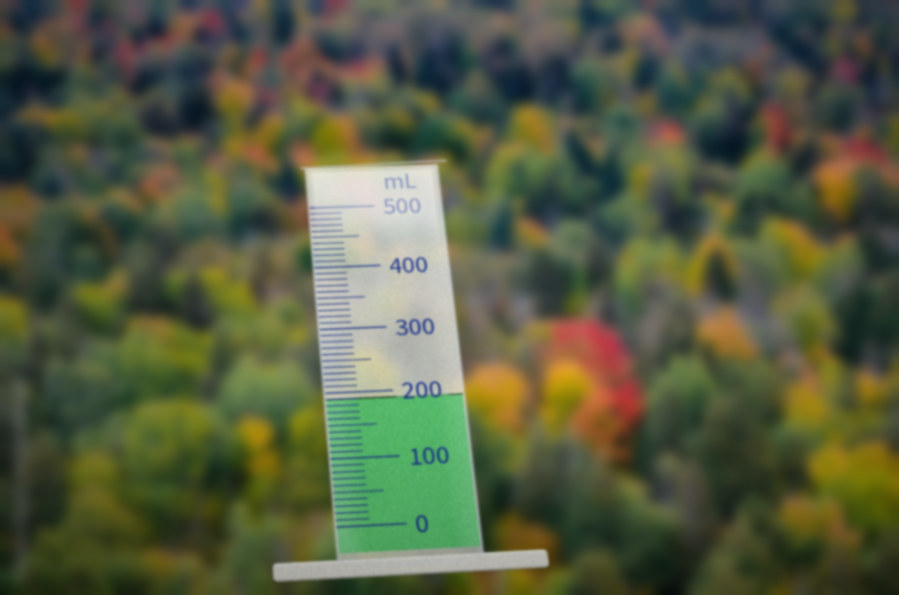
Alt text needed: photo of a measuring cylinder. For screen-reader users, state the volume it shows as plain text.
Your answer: 190 mL
